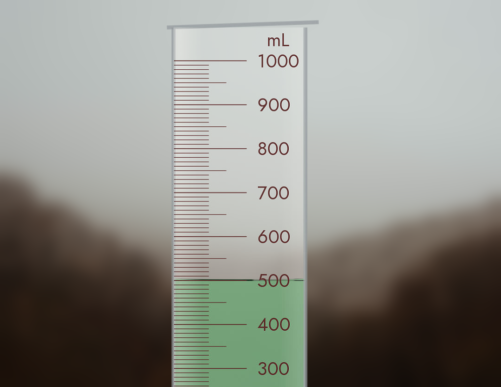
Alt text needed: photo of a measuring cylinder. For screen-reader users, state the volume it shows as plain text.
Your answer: 500 mL
